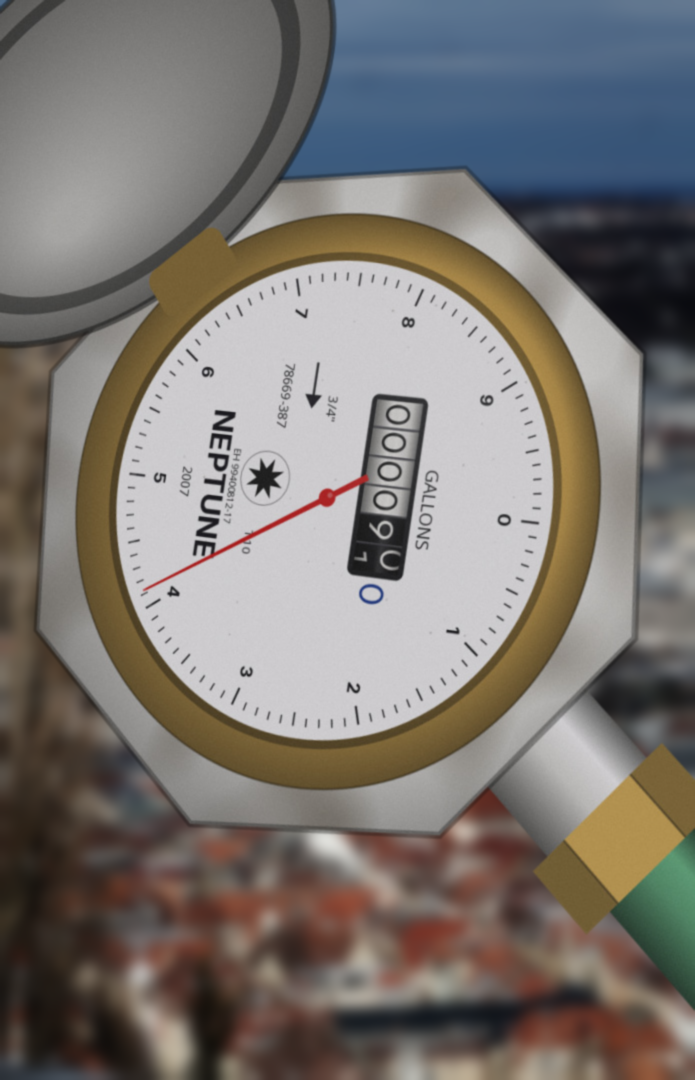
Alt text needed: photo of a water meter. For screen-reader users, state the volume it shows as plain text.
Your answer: 904.1 gal
